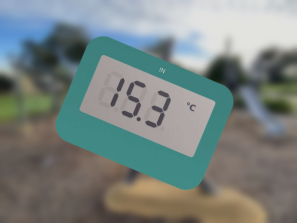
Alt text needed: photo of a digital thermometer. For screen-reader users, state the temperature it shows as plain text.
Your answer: 15.3 °C
